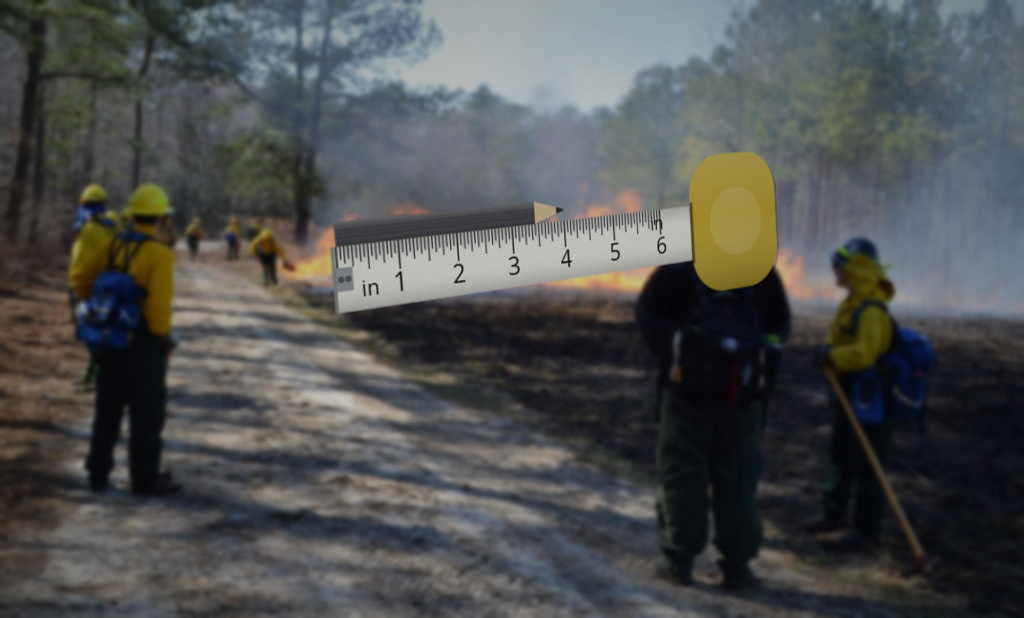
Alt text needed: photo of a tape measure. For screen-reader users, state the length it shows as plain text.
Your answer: 4 in
